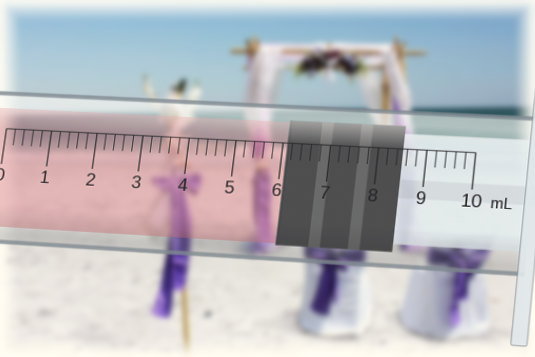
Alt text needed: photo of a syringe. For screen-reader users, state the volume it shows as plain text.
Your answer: 6.1 mL
